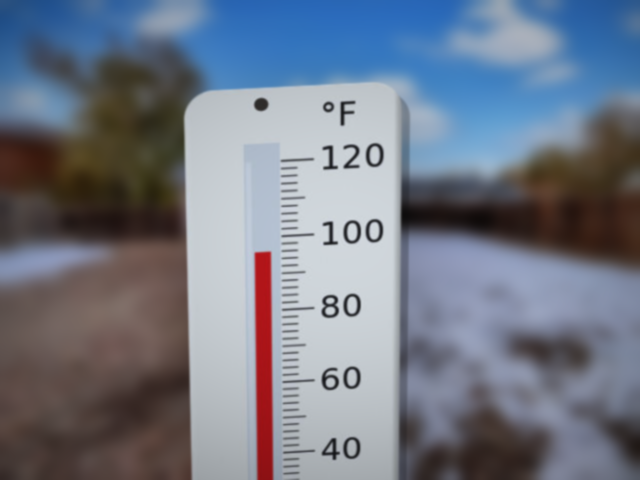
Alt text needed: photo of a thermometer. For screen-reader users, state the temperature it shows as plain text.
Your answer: 96 °F
